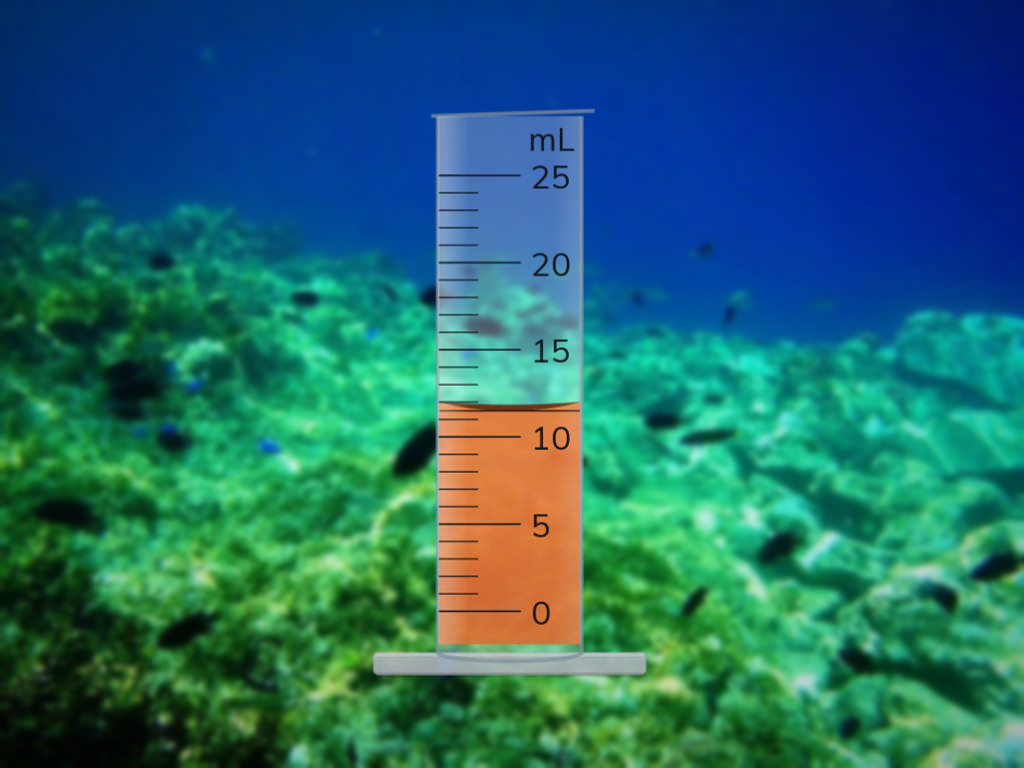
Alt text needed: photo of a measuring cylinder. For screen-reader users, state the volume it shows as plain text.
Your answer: 11.5 mL
